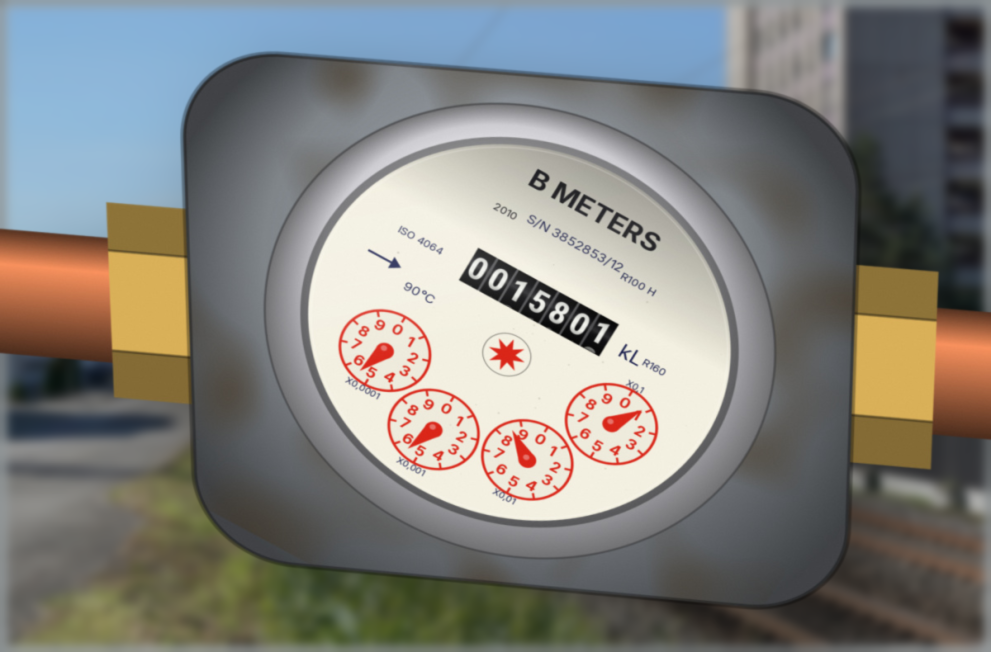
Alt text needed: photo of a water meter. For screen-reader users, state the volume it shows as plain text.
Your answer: 15801.0855 kL
